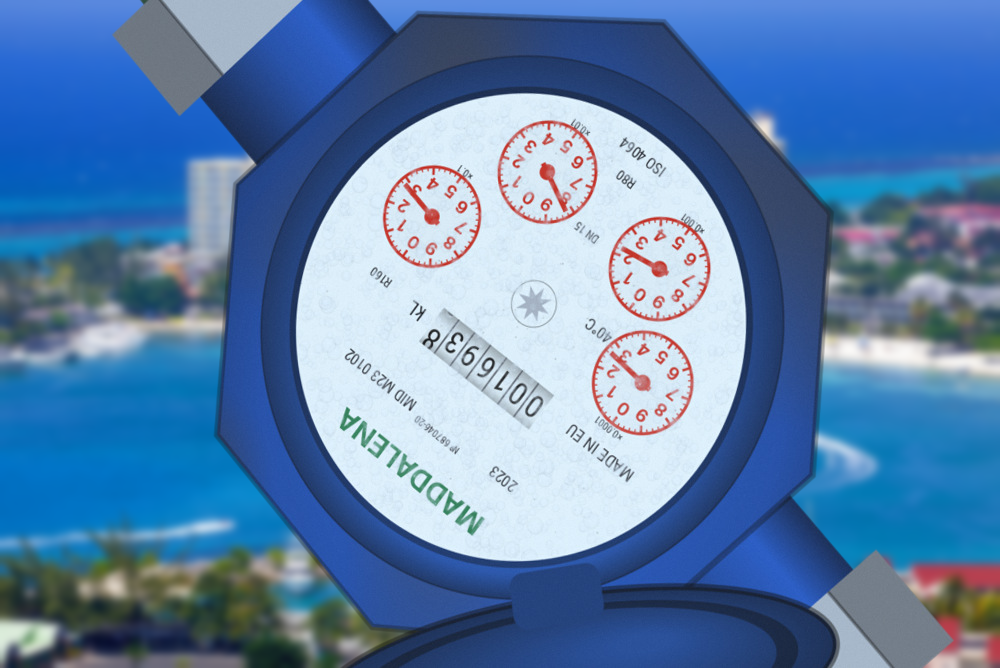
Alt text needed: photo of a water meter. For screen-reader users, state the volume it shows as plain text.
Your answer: 16938.2822 kL
